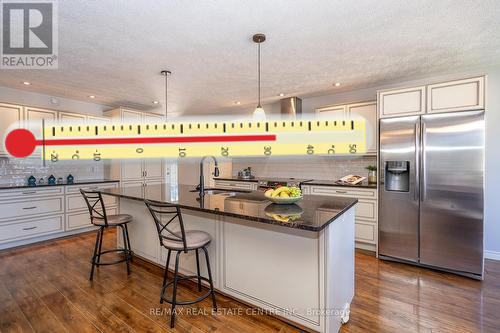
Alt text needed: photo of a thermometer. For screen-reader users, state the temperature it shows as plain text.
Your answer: 32 °C
